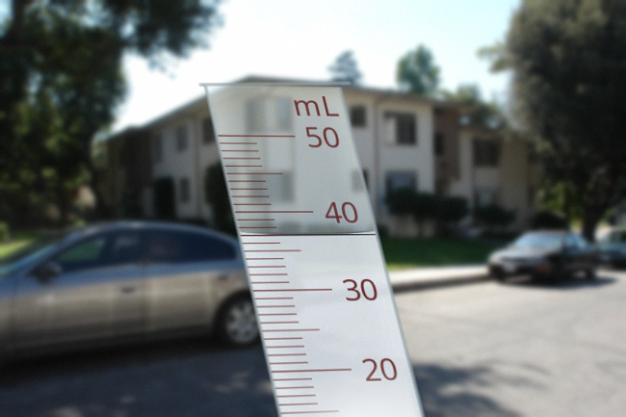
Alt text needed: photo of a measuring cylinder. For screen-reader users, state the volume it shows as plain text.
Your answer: 37 mL
